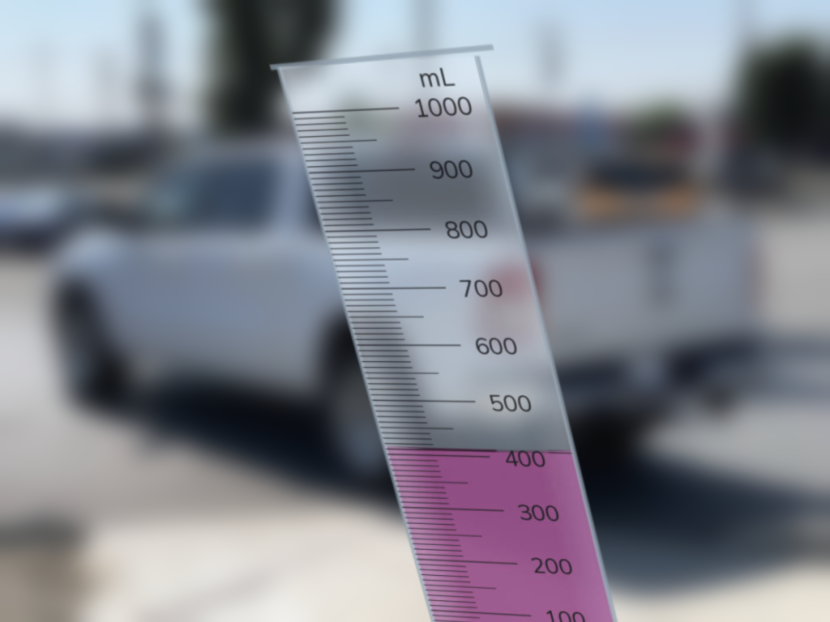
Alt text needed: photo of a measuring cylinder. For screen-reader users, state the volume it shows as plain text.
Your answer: 410 mL
